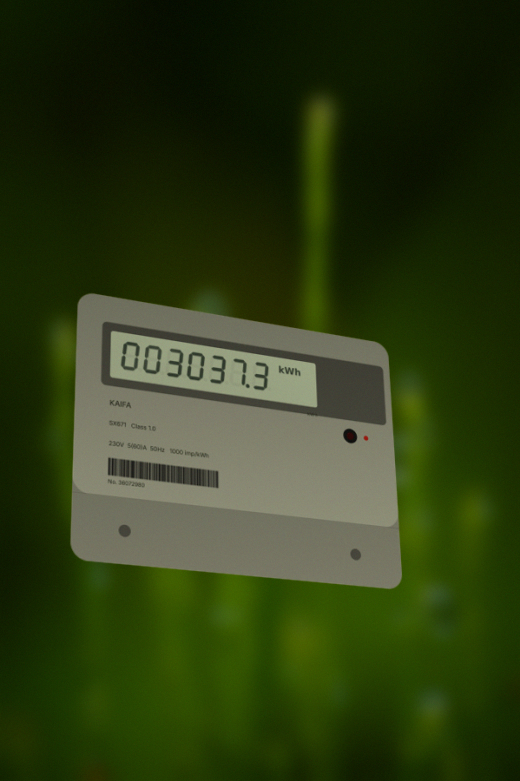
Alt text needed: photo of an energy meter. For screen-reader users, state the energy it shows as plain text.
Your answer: 3037.3 kWh
